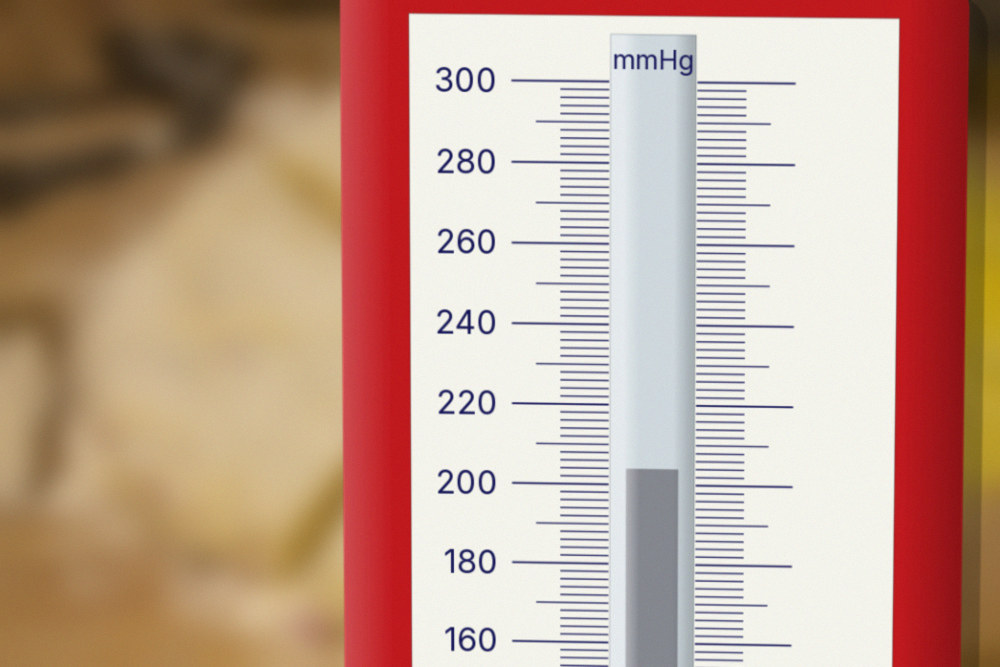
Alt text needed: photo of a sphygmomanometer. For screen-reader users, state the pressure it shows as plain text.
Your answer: 204 mmHg
